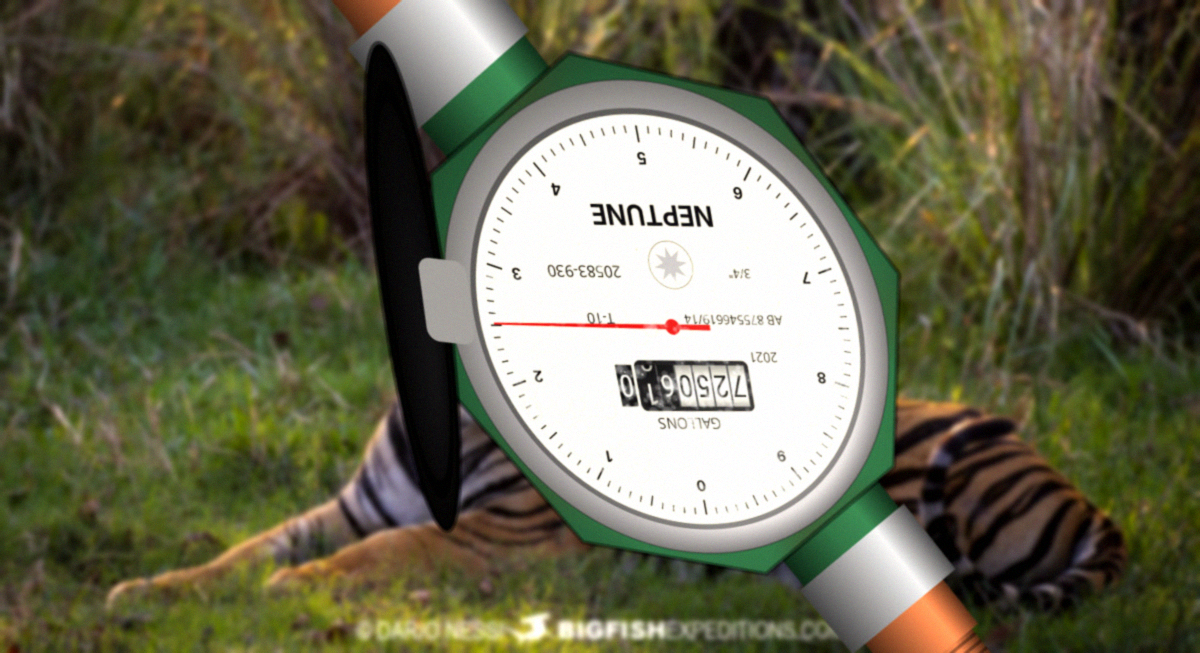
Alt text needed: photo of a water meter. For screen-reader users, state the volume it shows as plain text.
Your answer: 7250612.5 gal
